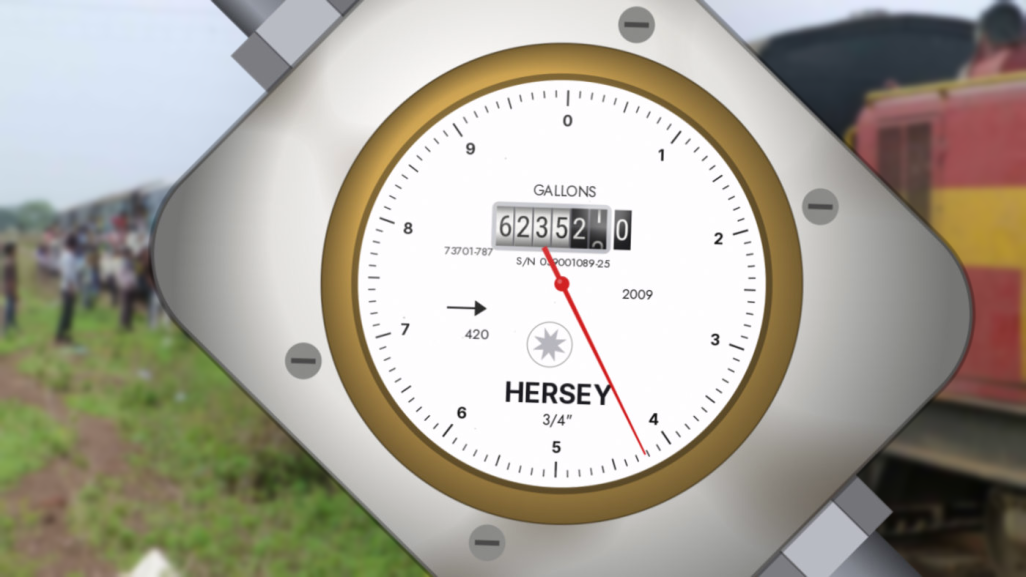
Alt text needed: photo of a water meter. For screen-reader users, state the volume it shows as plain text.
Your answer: 6235214.2 gal
